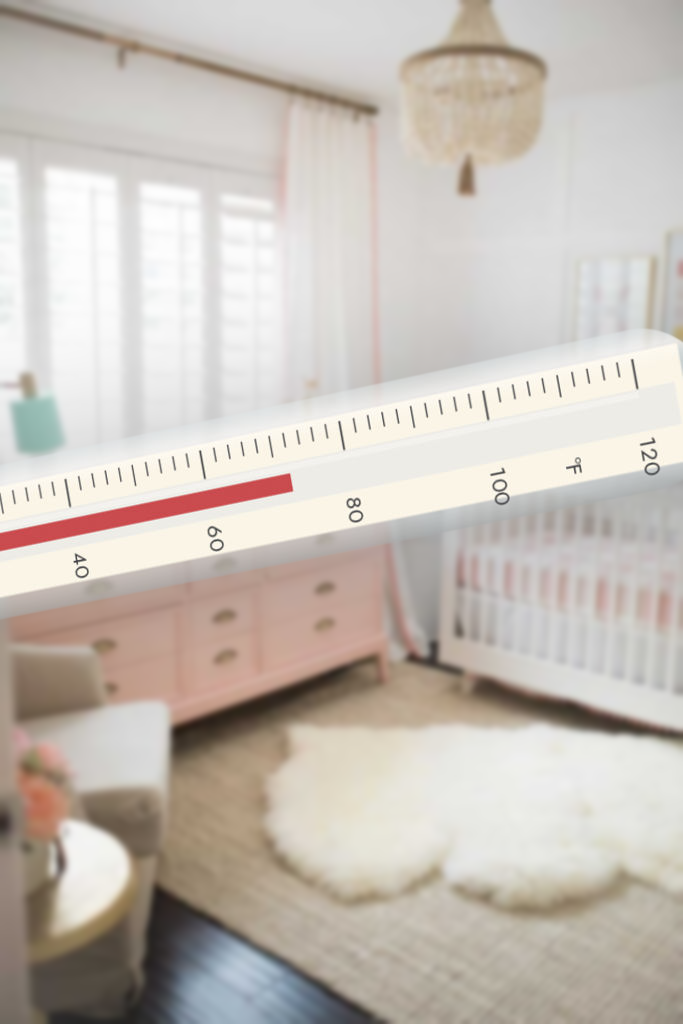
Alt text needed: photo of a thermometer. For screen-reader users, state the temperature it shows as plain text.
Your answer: 72 °F
